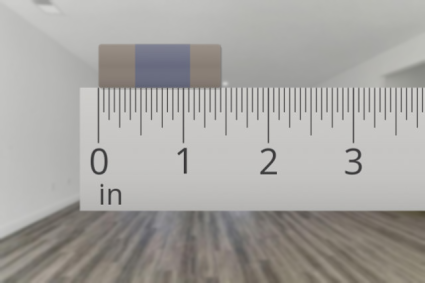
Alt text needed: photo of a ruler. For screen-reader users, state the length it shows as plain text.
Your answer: 1.4375 in
